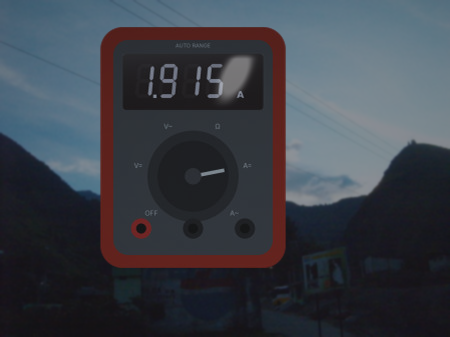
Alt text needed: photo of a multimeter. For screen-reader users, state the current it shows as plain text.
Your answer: 1.915 A
